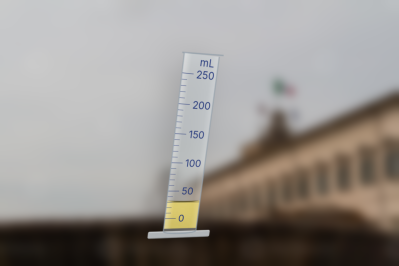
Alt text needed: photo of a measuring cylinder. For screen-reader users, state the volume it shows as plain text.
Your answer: 30 mL
